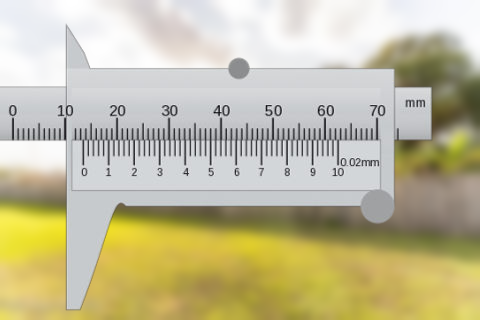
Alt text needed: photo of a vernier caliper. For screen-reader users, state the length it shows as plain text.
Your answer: 13.5 mm
